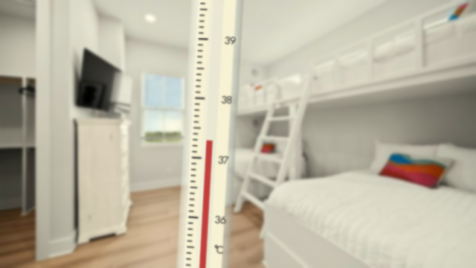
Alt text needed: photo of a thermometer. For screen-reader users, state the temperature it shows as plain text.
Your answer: 37.3 °C
